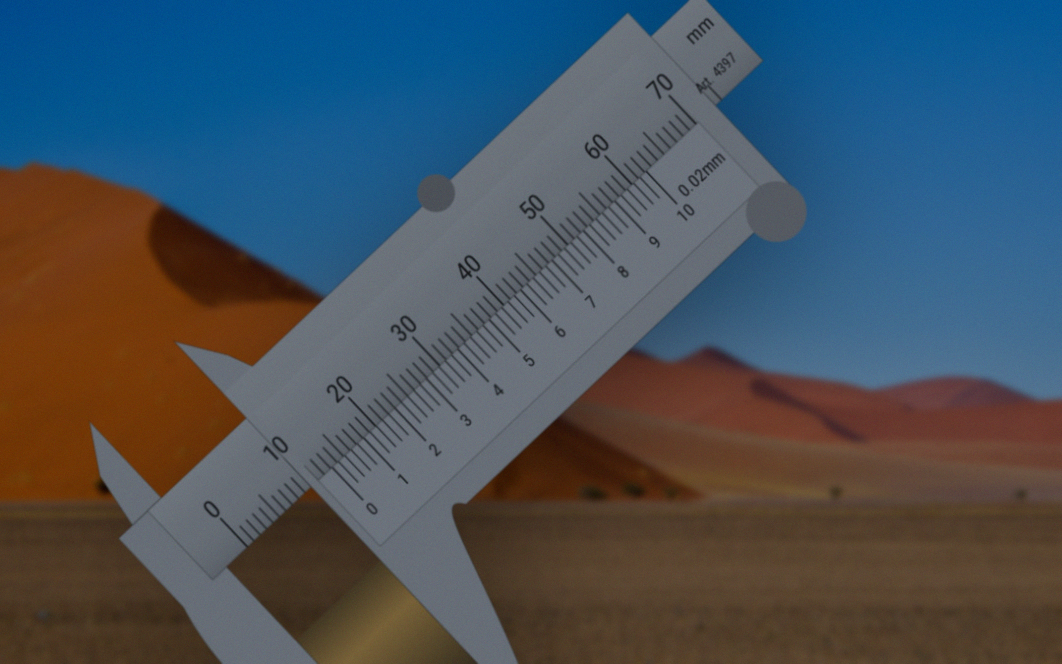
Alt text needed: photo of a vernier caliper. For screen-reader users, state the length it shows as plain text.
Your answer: 13.2 mm
